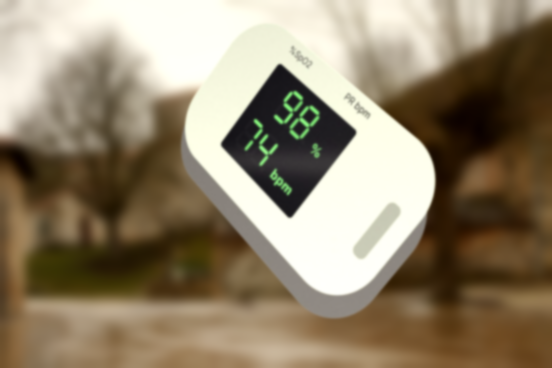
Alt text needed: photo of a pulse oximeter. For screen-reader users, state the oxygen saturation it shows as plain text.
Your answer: 98 %
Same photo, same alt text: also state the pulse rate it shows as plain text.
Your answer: 74 bpm
